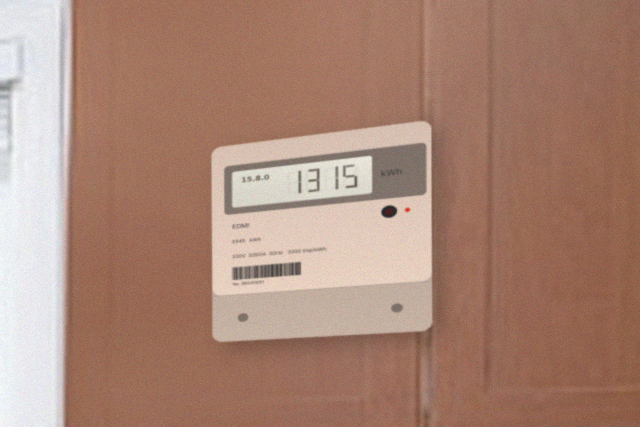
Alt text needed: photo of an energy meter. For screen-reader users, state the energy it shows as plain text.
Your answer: 1315 kWh
